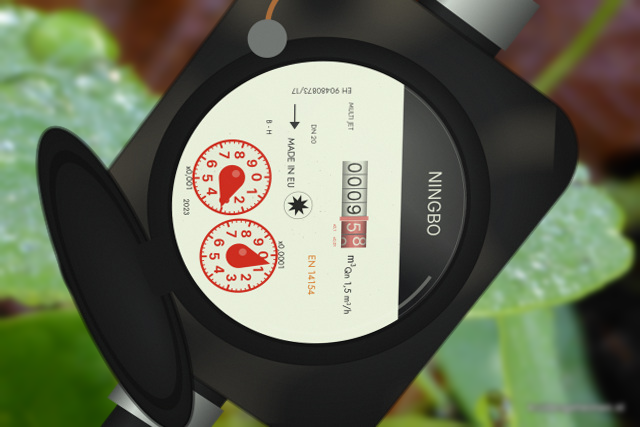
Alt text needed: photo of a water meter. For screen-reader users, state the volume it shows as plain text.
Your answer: 9.5830 m³
